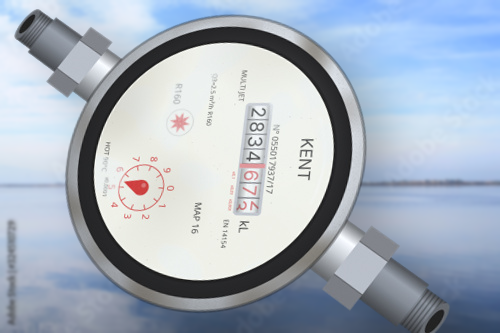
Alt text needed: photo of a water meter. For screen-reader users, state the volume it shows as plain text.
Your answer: 2834.6725 kL
